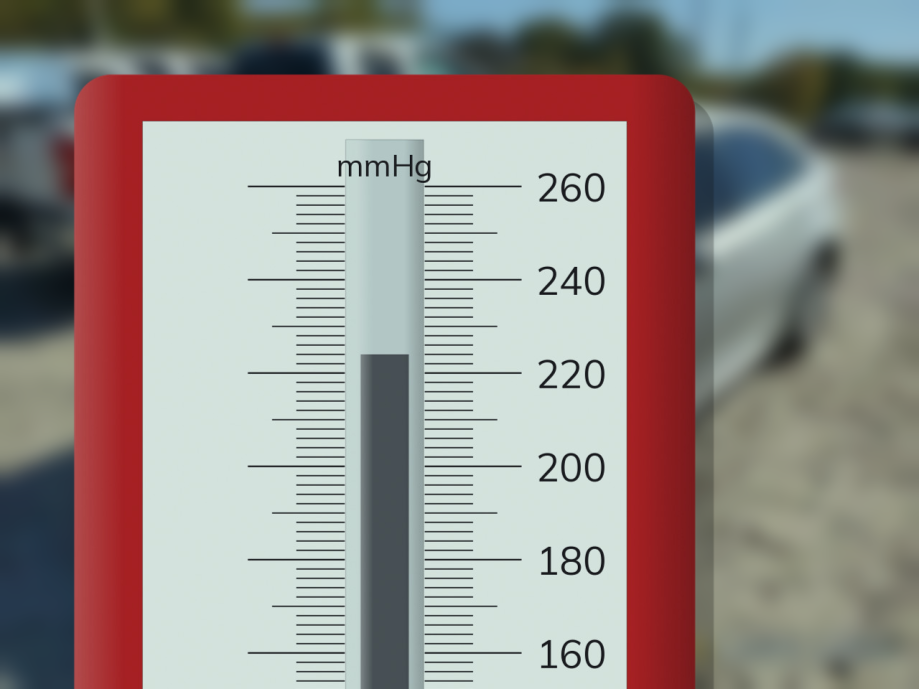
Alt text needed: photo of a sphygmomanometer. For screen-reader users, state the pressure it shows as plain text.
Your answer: 224 mmHg
